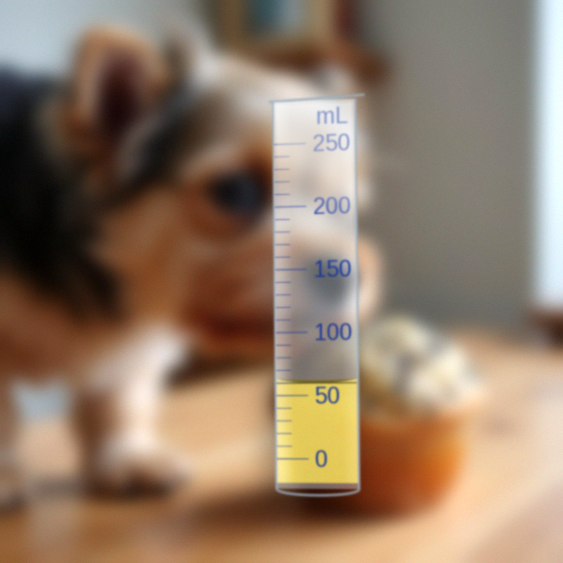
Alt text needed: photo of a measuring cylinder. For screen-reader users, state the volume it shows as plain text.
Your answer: 60 mL
